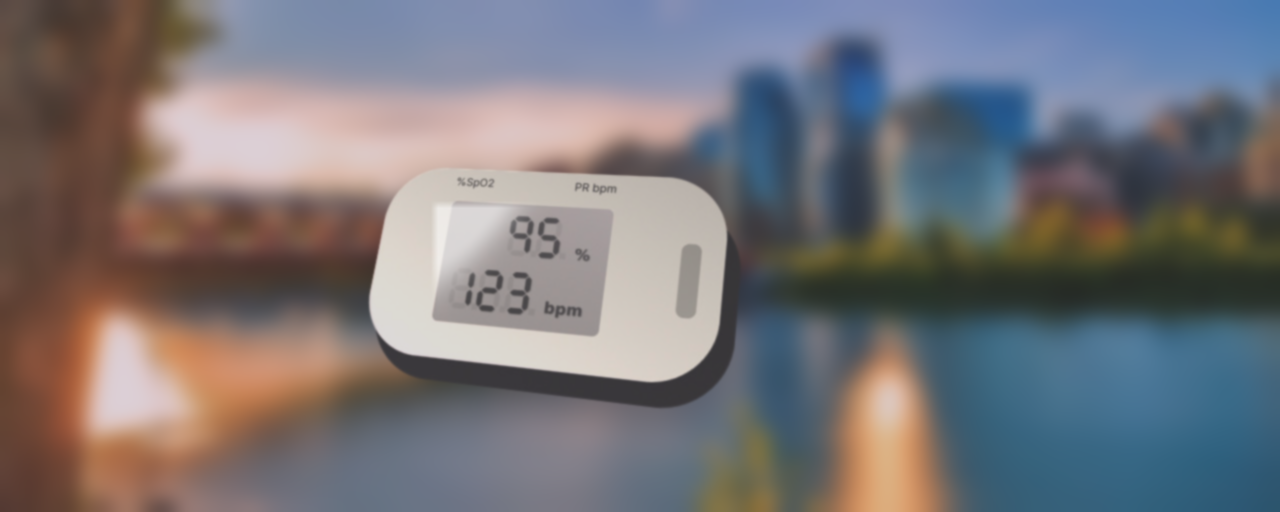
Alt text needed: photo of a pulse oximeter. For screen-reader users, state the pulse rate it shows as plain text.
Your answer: 123 bpm
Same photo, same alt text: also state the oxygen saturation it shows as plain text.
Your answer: 95 %
